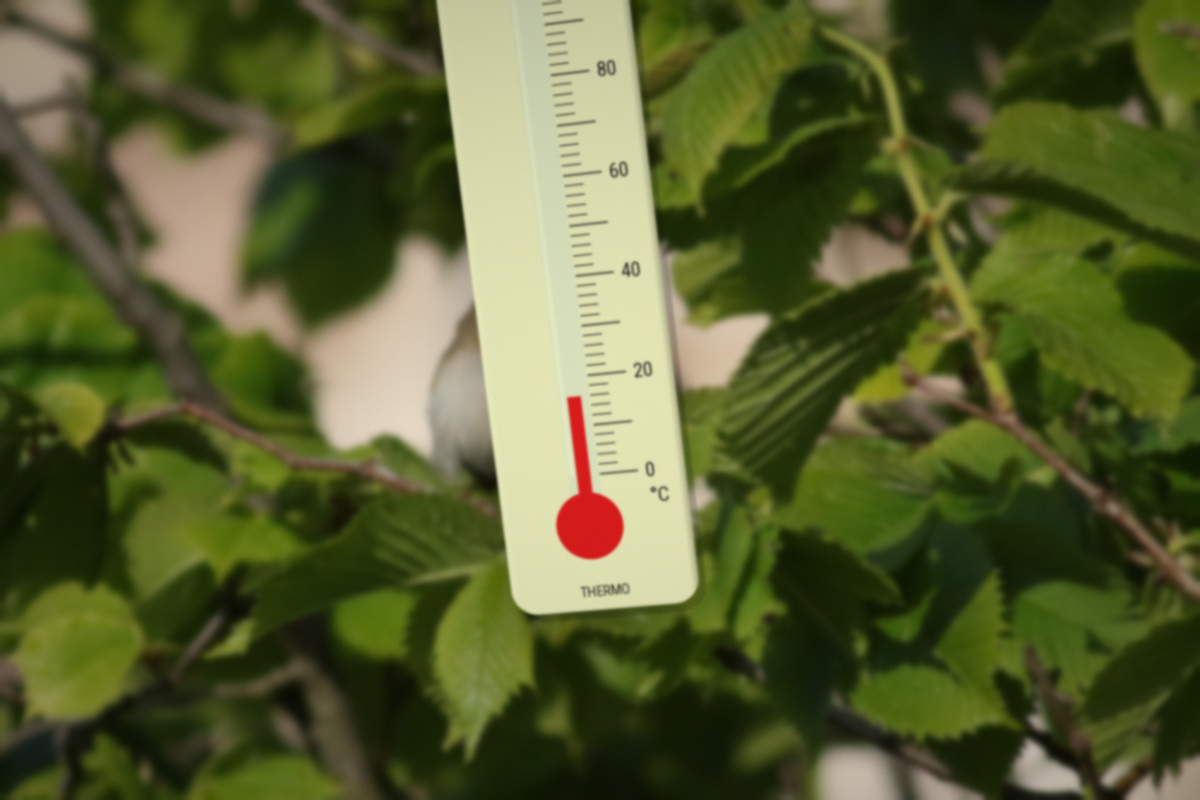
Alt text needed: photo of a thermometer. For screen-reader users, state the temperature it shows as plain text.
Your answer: 16 °C
